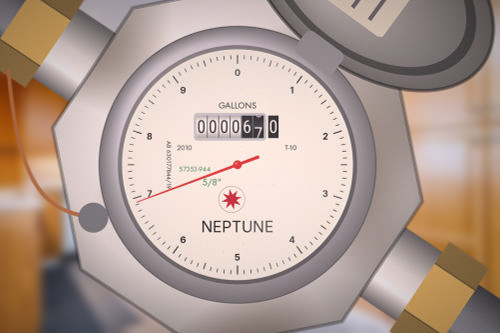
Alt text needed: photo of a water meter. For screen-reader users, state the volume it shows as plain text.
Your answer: 666.9 gal
